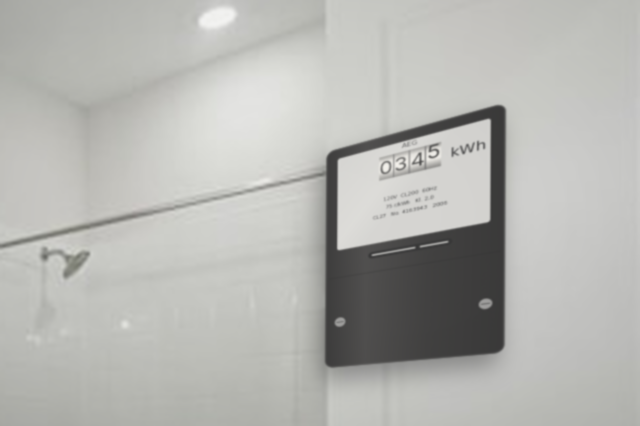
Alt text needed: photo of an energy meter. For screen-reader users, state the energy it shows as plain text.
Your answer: 345 kWh
